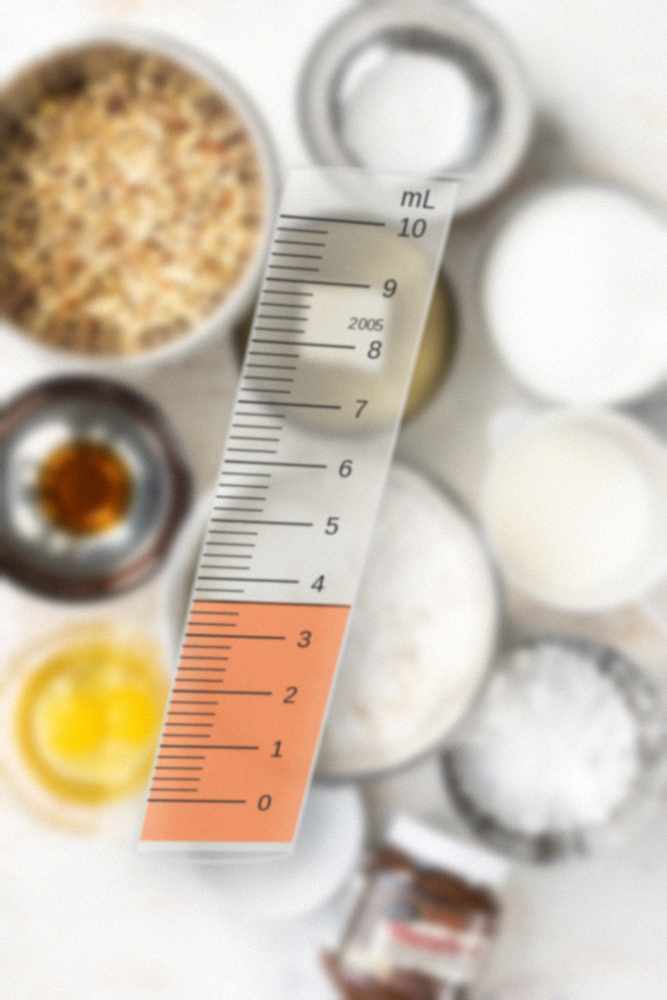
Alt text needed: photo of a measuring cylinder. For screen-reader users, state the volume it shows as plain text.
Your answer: 3.6 mL
